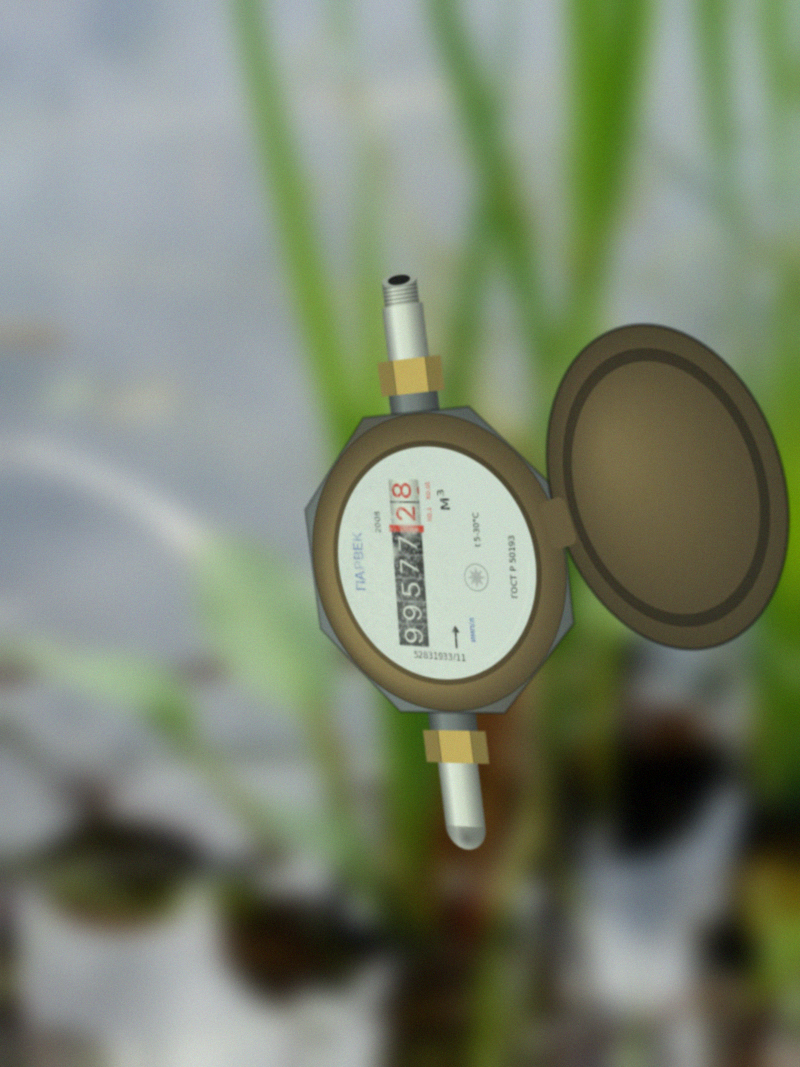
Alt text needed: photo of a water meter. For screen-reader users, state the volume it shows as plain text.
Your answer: 99577.28 m³
